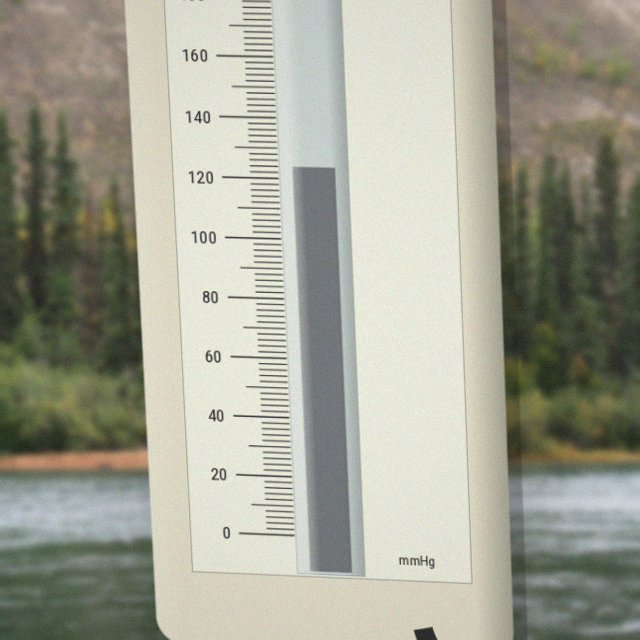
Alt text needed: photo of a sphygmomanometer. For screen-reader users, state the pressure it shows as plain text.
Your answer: 124 mmHg
